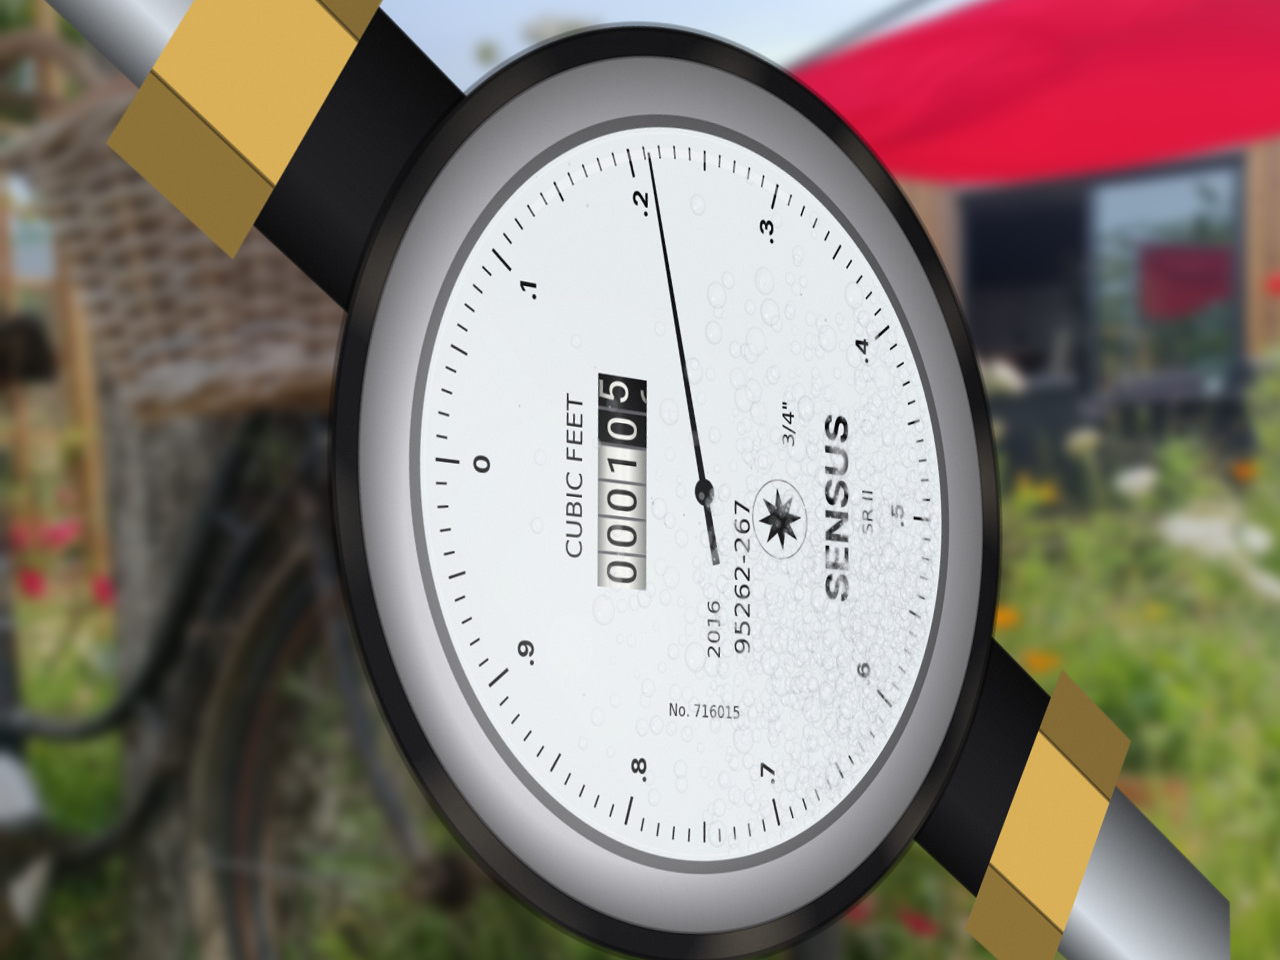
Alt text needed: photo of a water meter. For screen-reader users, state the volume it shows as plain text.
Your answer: 105.21 ft³
